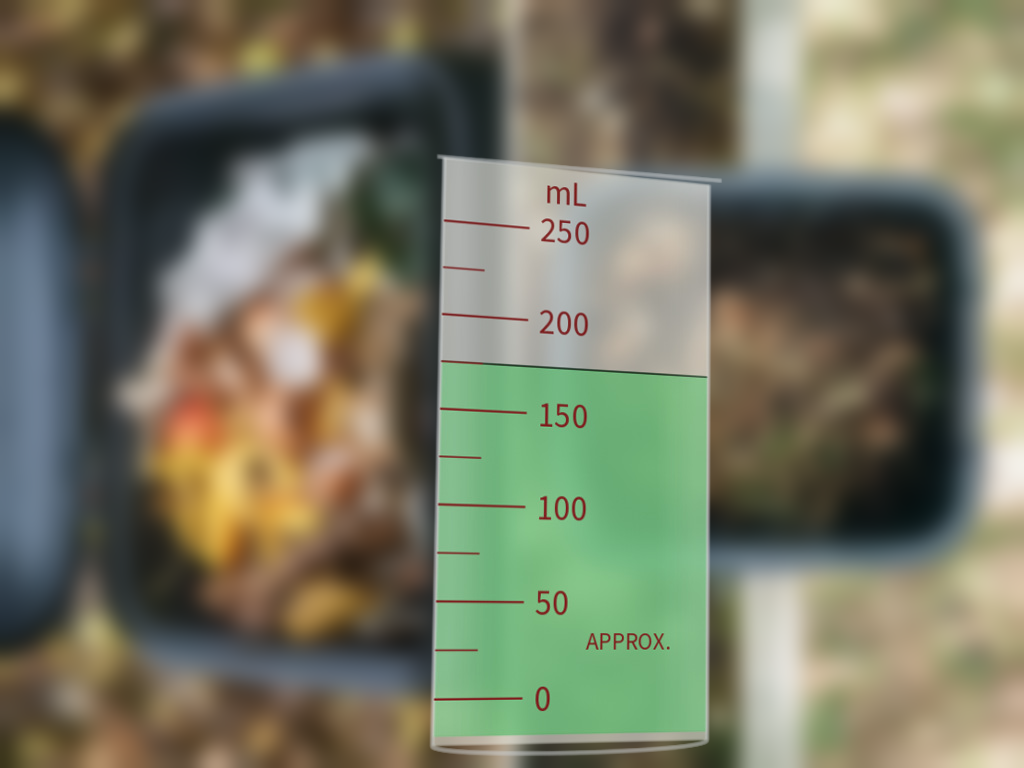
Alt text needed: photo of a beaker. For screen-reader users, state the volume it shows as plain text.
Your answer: 175 mL
